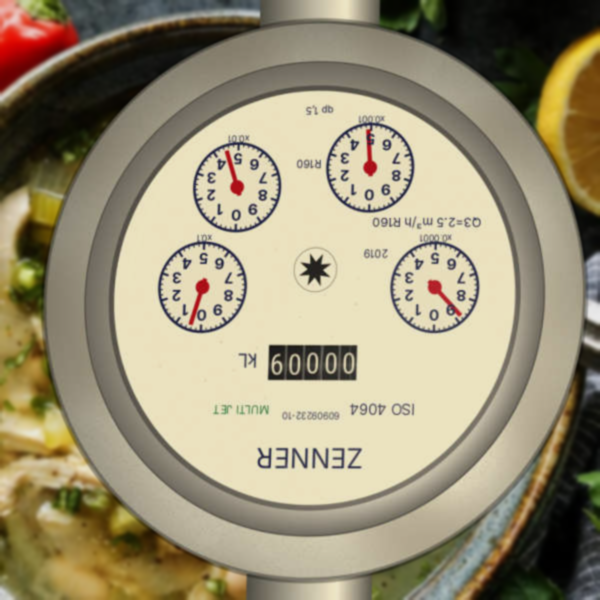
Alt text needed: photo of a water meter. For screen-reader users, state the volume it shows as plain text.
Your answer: 9.0448 kL
